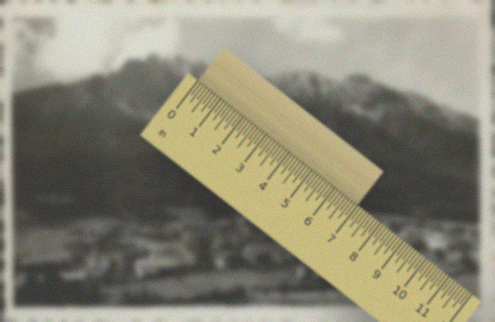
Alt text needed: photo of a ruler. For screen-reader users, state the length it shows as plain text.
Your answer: 7 in
